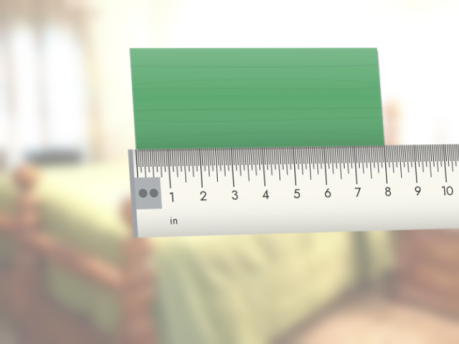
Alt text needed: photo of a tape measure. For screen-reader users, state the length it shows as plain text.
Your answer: 8 in
